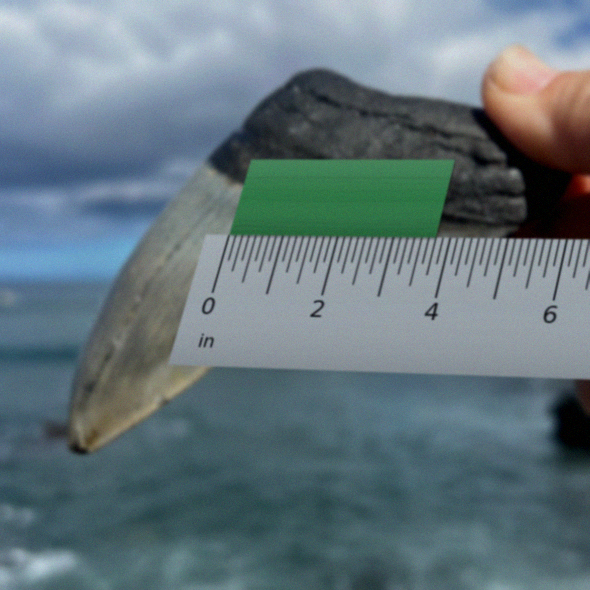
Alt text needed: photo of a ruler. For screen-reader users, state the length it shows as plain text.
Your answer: 3.75 in
